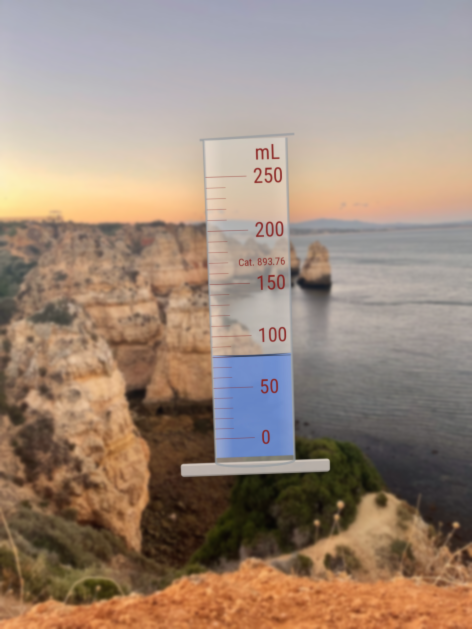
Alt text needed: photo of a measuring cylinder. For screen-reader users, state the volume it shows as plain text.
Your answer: 80 mL
